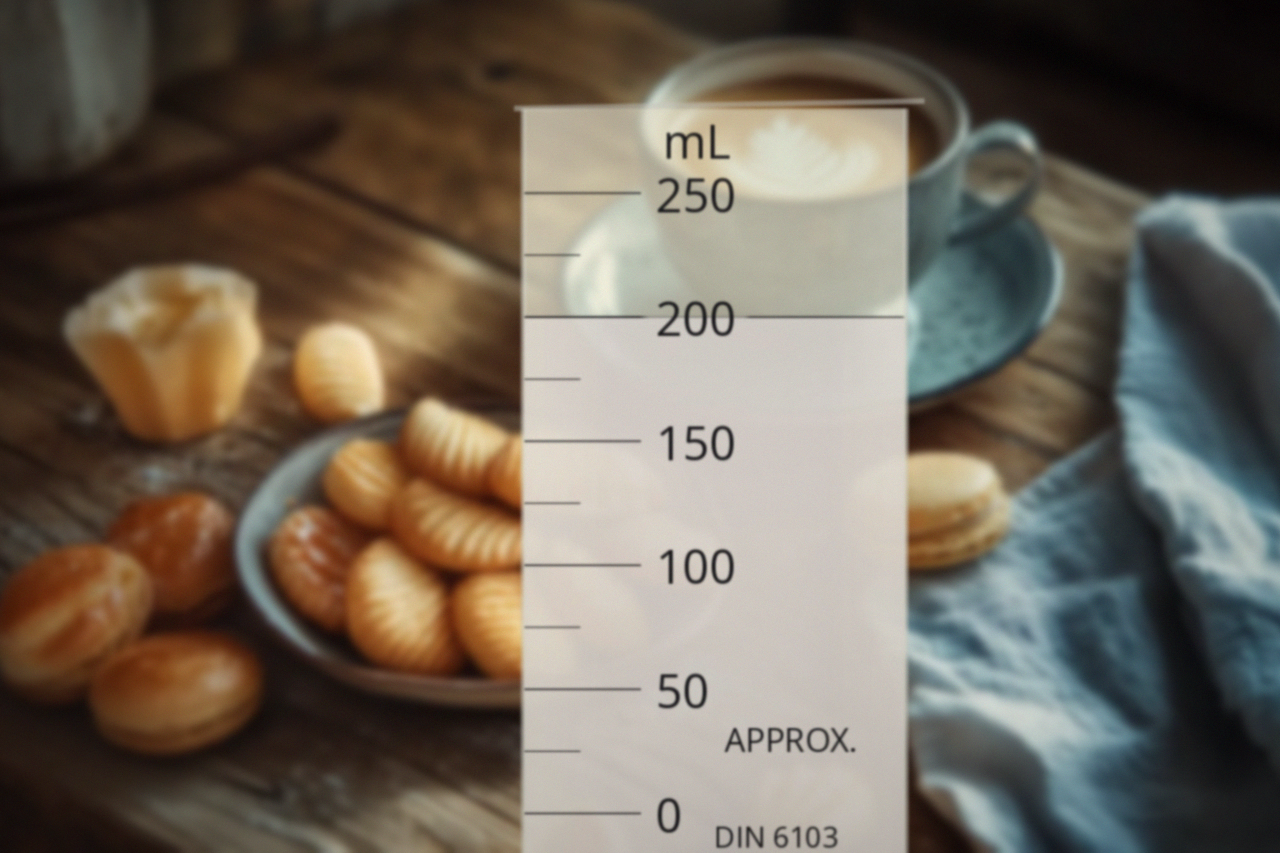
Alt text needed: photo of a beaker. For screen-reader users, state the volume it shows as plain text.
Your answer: 200 mL
